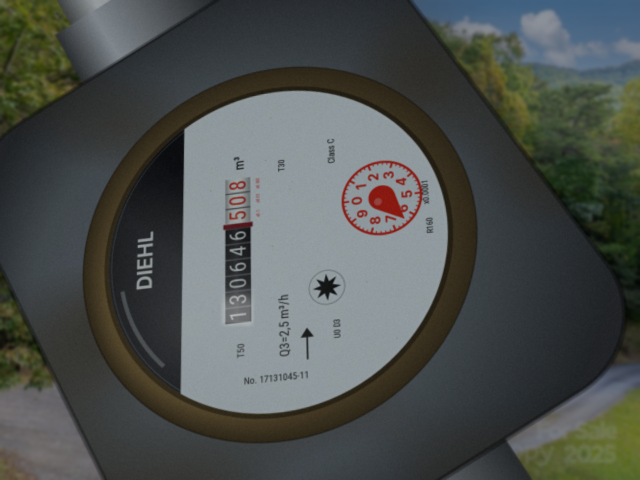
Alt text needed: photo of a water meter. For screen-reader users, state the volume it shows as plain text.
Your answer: 130646.5086 m³
